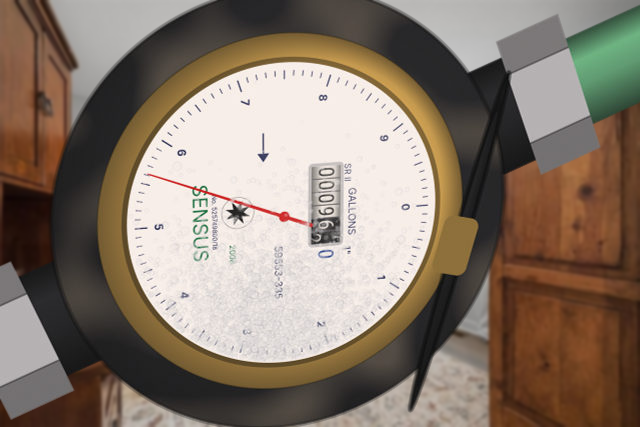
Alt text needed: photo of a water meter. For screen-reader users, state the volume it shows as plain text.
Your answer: 9615.6 gal
